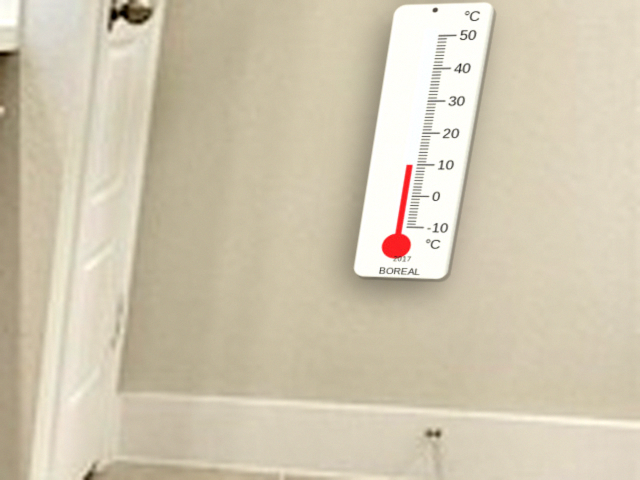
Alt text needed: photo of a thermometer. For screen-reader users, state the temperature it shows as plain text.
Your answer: 10 °C
